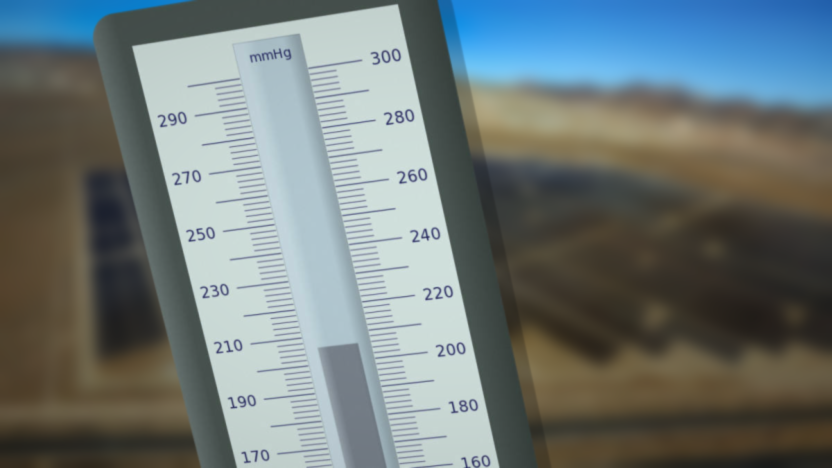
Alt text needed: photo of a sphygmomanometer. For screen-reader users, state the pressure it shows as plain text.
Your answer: 206 mmHg
